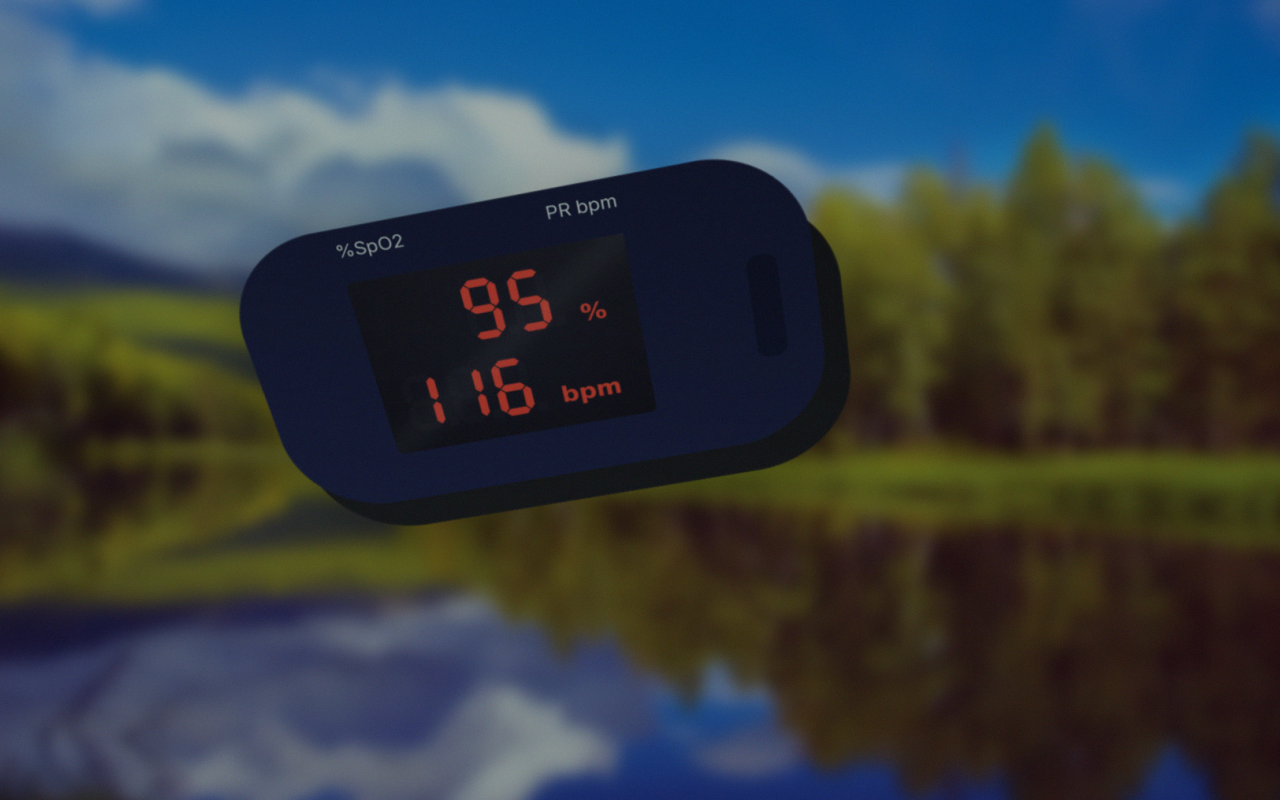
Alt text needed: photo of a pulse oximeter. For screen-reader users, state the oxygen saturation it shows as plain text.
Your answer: 95 %
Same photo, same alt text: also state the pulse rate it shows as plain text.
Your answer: 116 bpm
